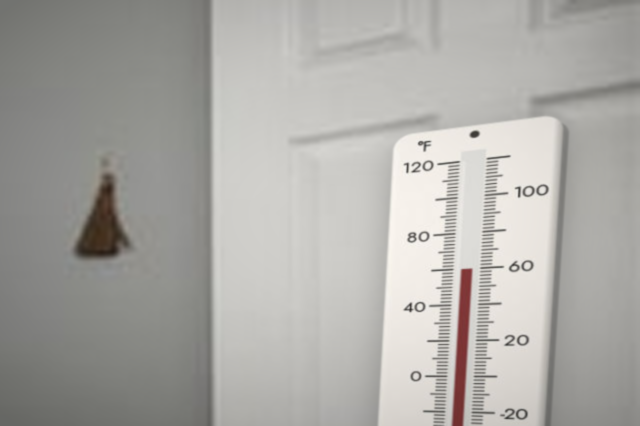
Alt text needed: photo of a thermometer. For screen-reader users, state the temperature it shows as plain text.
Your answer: 60 °F
